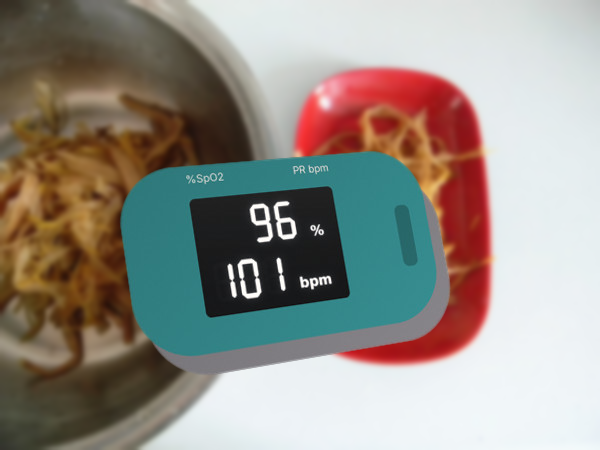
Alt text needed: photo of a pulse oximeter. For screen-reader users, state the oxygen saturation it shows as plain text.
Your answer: 96 %
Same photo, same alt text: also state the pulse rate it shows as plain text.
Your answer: 101 bpm
